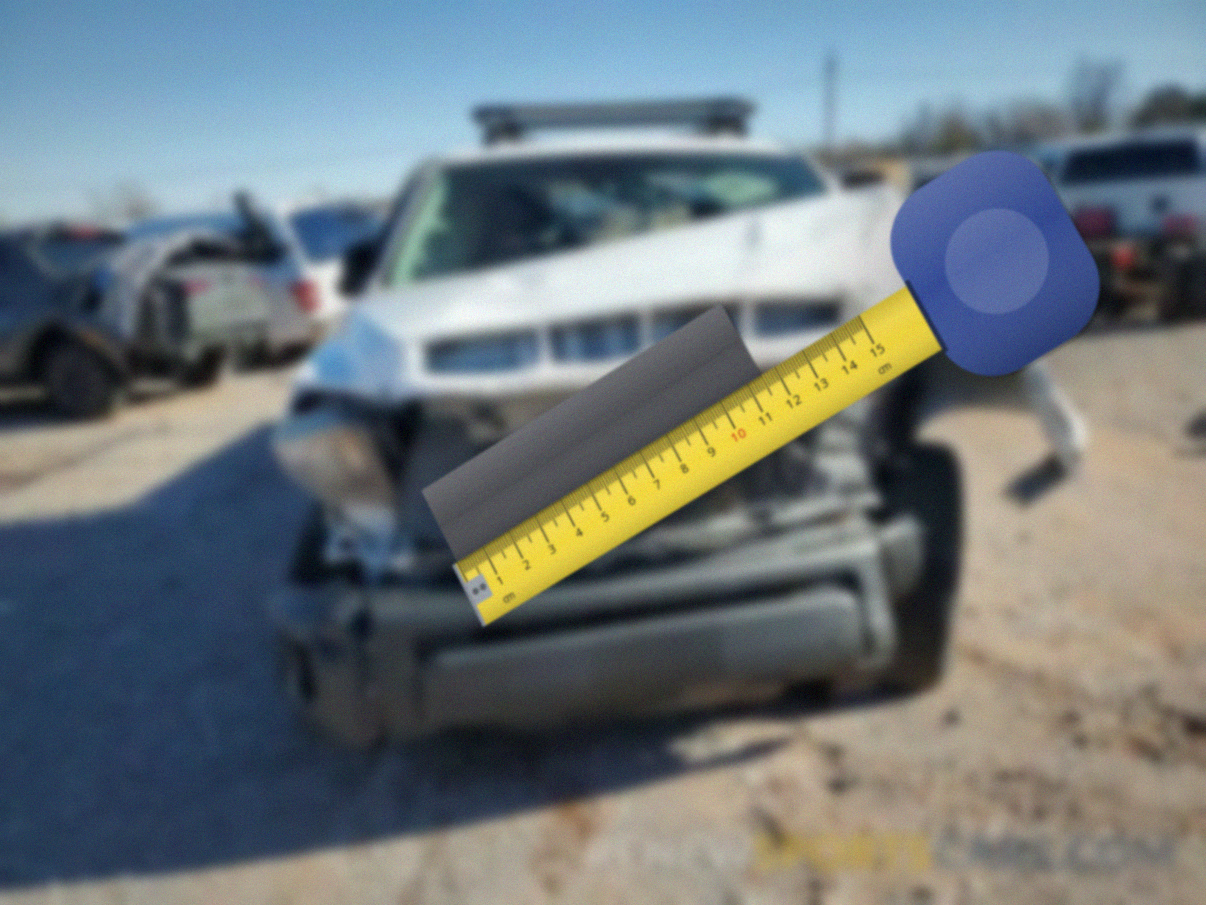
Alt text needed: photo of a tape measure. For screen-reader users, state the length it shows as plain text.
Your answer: 11.5 cm
